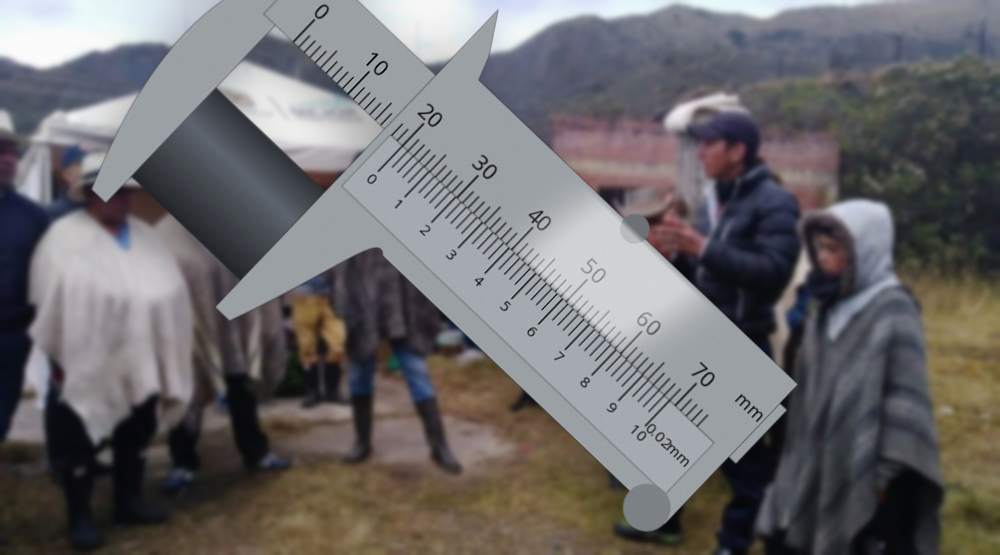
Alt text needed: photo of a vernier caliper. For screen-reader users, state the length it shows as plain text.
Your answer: 20.0 mm
